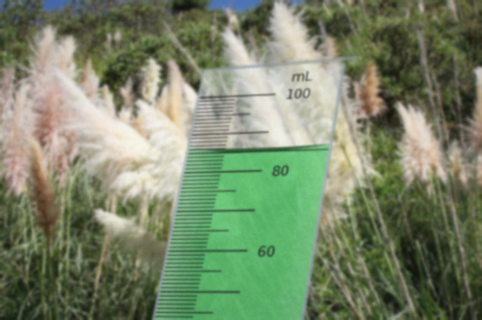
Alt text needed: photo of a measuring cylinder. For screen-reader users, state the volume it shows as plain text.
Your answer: 85 mL
